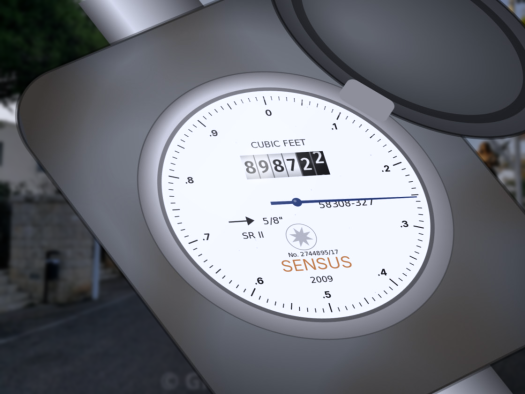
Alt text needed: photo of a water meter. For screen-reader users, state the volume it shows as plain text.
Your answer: 898722.25 ft³
